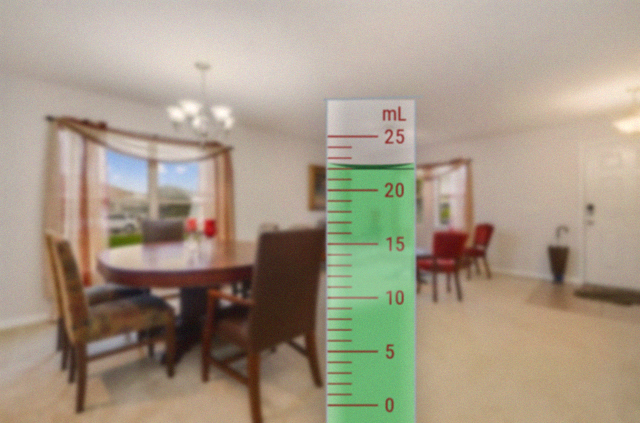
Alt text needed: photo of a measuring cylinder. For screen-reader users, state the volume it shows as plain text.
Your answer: 22 mL
